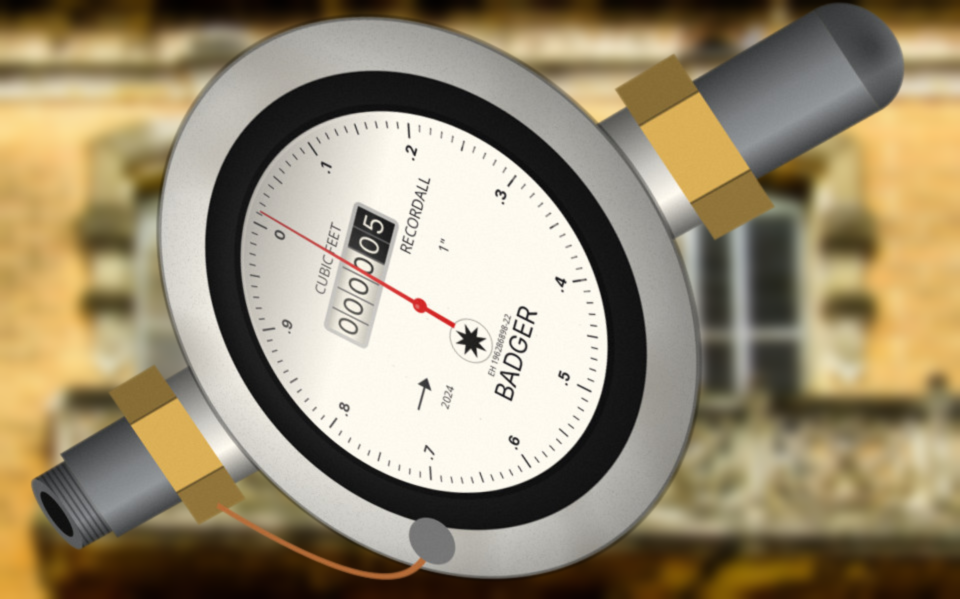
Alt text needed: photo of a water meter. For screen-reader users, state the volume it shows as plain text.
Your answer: 5.01 ft³
